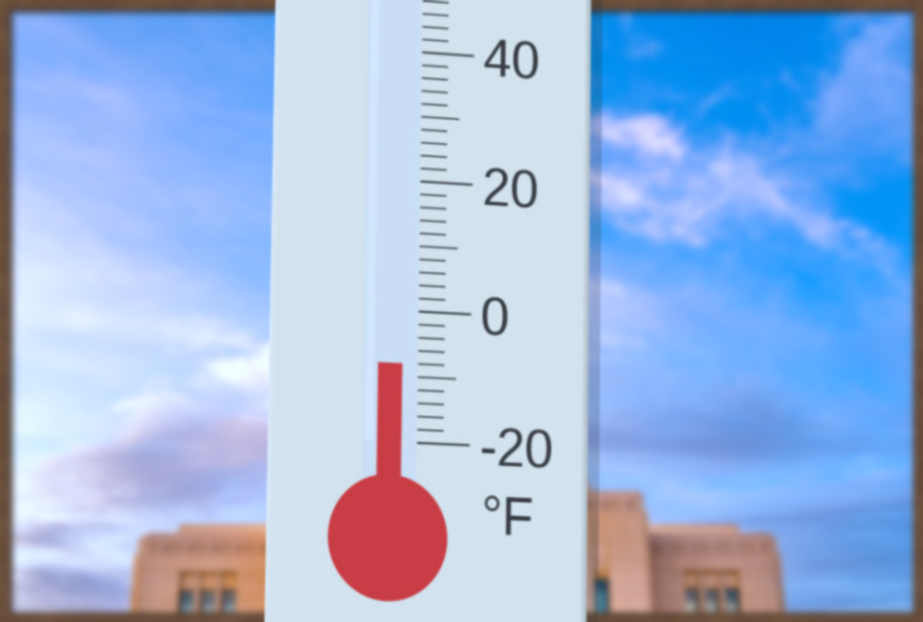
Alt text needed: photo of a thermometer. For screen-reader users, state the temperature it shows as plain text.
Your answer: -8 °F
